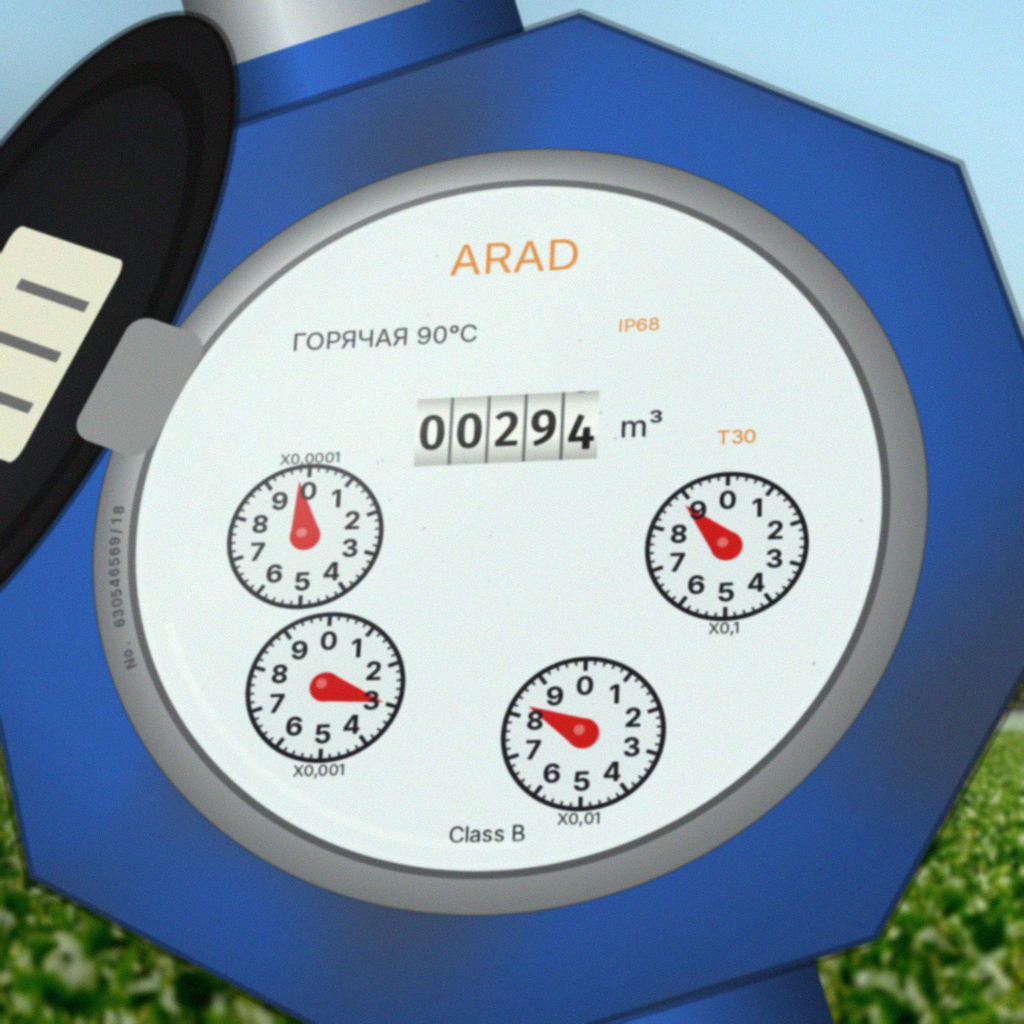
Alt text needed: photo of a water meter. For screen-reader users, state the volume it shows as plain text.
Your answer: 293.8829 m³
